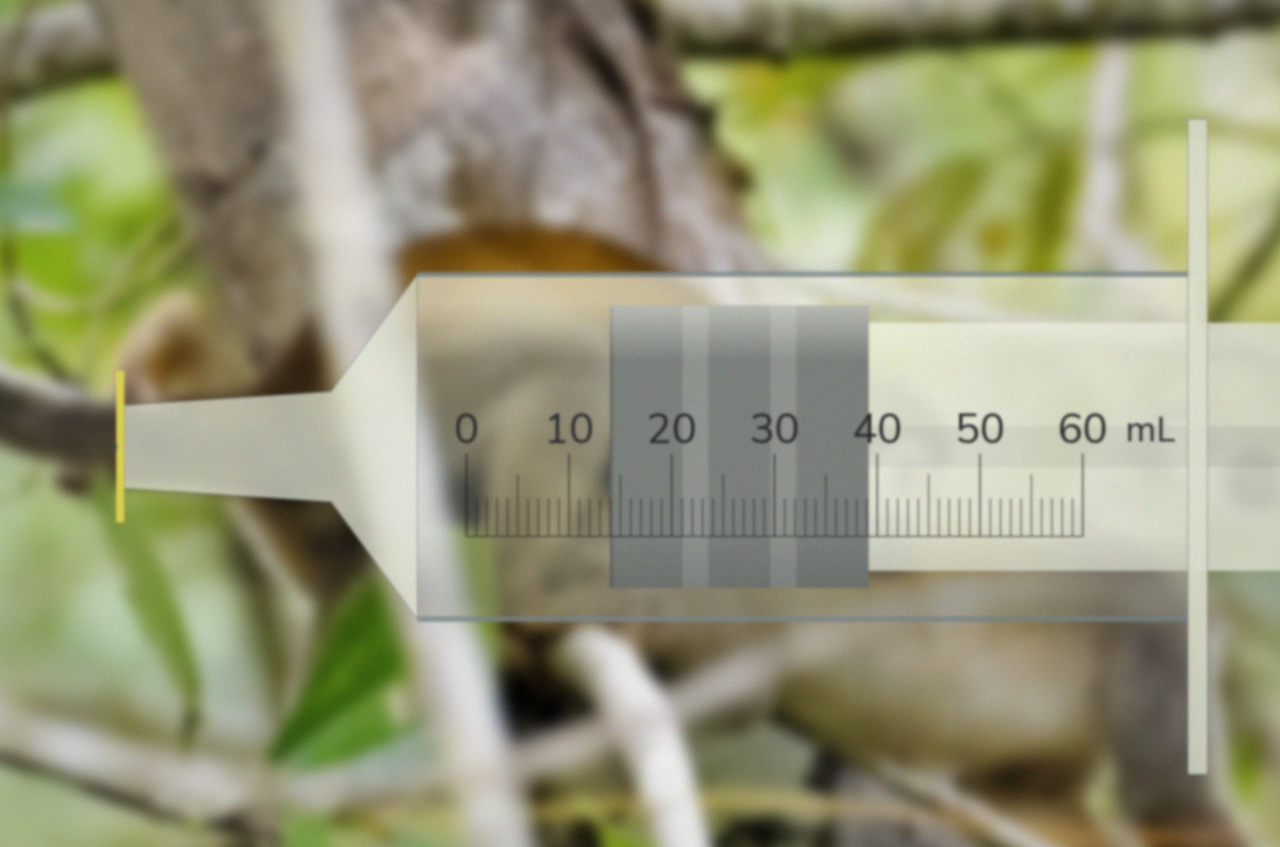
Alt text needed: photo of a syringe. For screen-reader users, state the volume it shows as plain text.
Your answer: 14 mL
